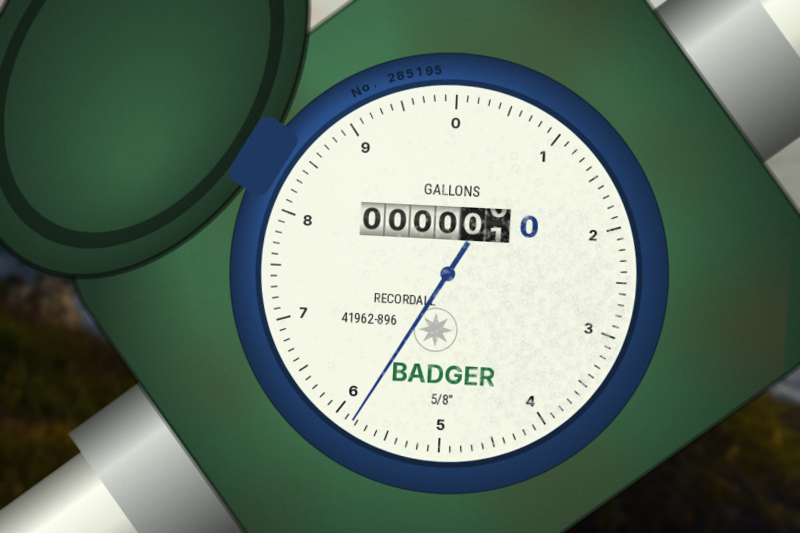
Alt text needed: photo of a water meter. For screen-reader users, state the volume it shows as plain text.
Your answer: 5.8 gal
